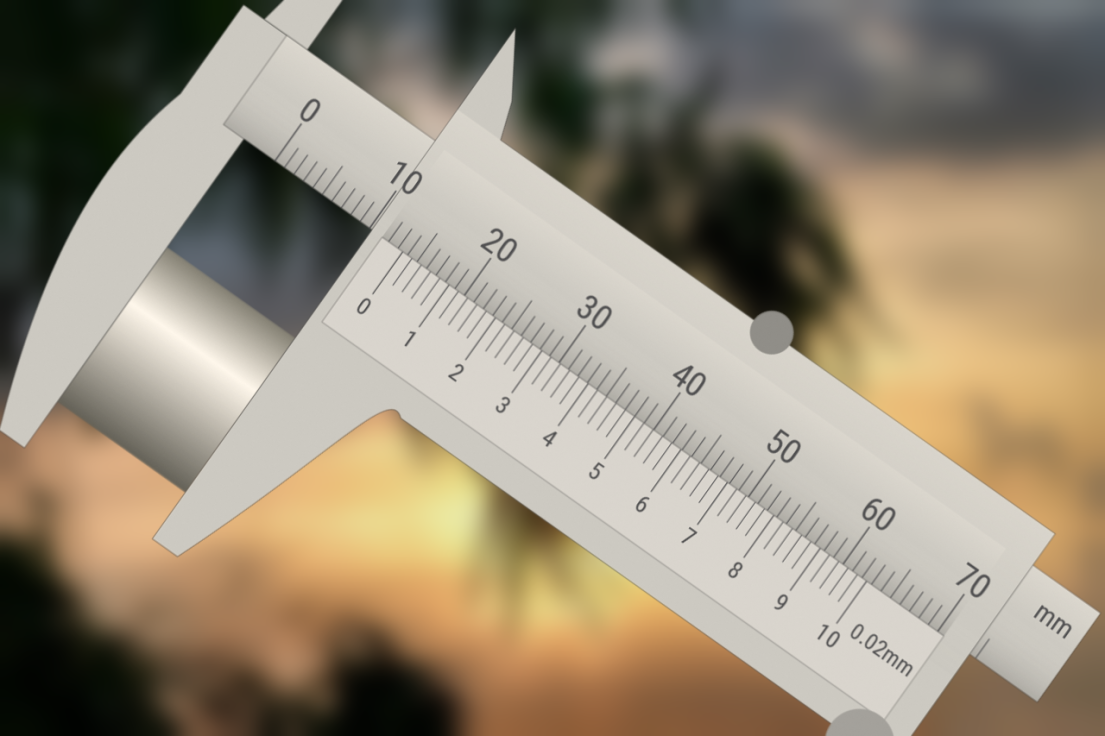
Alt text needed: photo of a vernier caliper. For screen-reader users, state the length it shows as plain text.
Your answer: 13.5 mm
